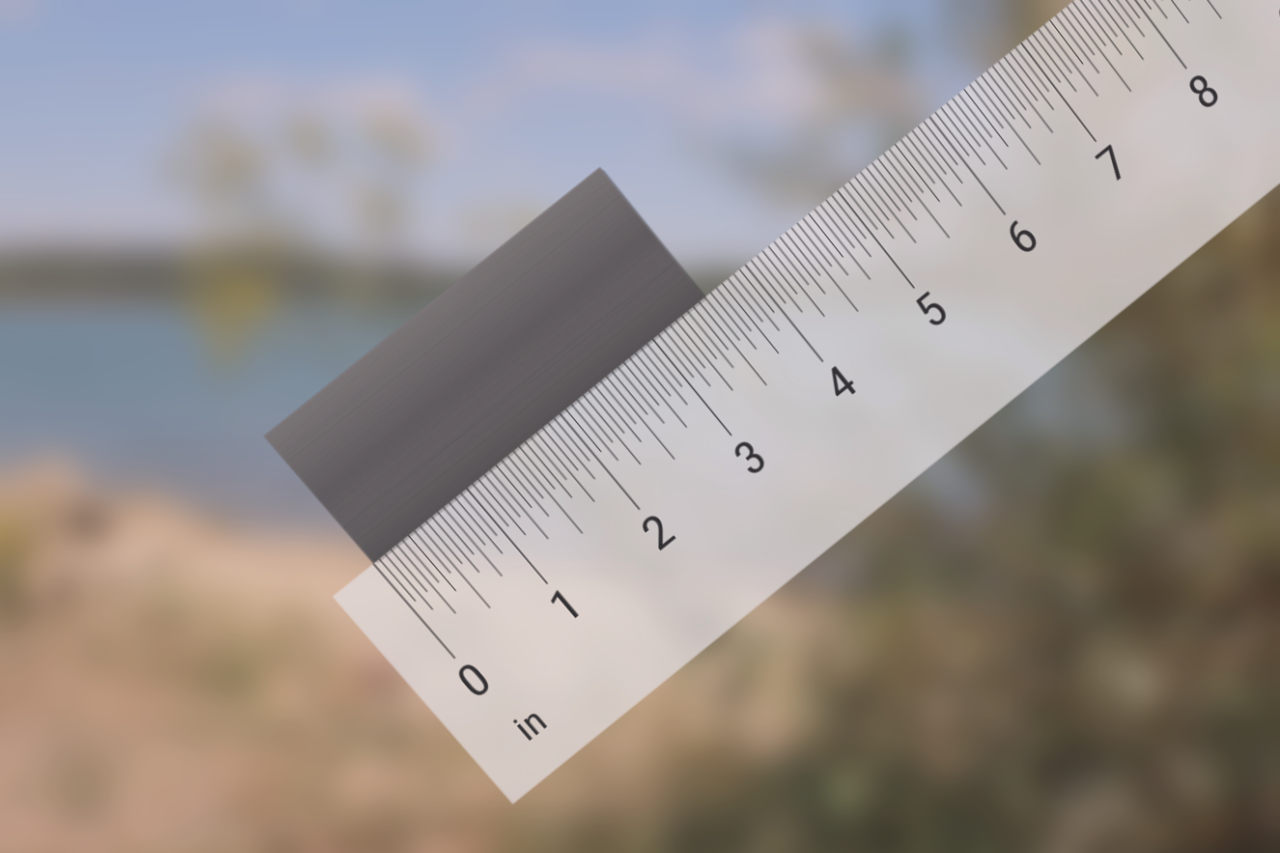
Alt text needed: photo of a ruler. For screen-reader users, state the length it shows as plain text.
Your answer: 3.5625 in
